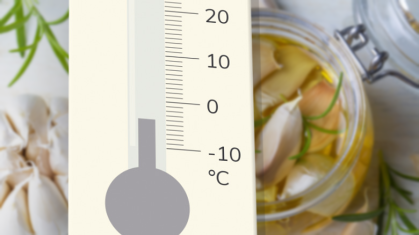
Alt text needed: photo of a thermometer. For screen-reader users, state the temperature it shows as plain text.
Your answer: -4 °C
